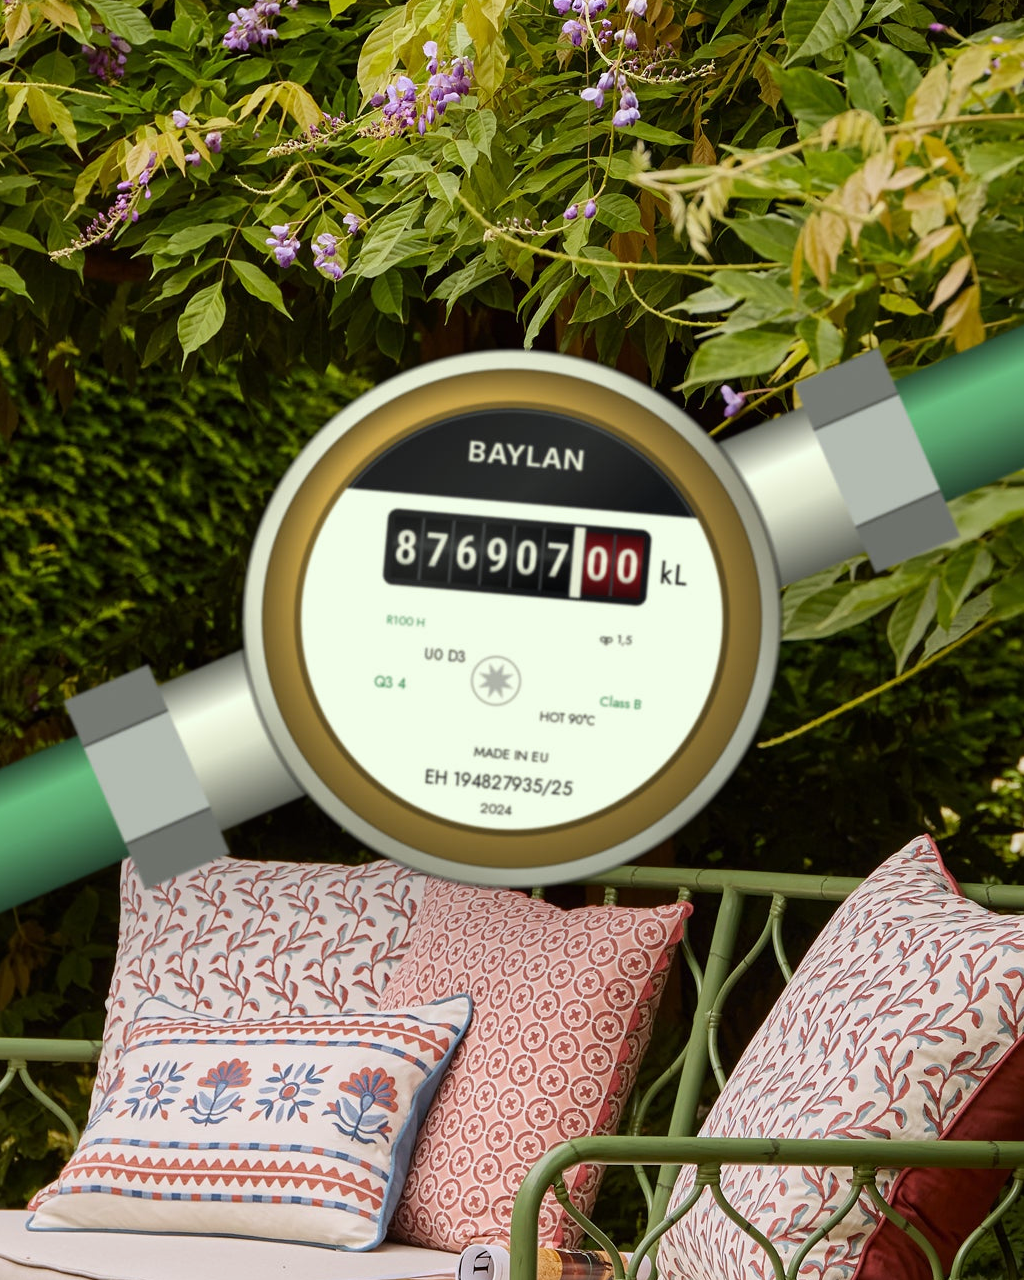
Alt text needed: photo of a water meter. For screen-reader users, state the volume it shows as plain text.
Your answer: 876907.00 kL
